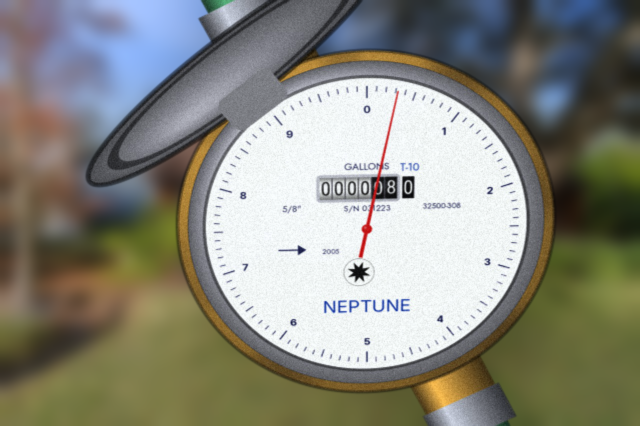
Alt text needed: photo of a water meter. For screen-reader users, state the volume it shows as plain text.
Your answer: 80.3 gal
